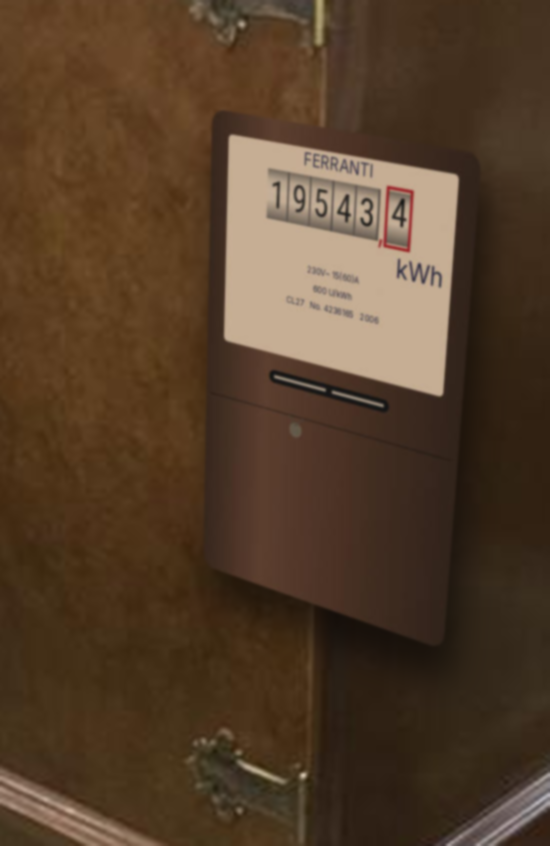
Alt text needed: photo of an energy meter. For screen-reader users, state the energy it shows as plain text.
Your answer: 19543.4 kWh
